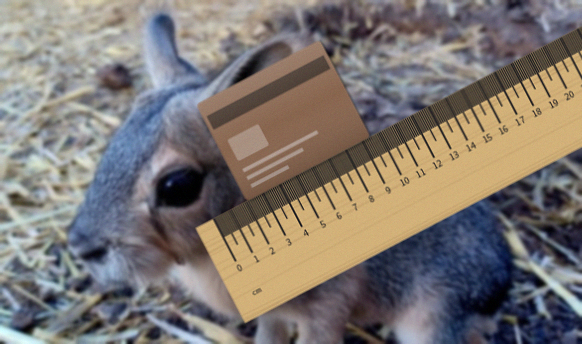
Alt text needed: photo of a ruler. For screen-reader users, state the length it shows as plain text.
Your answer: 7.5 cm
